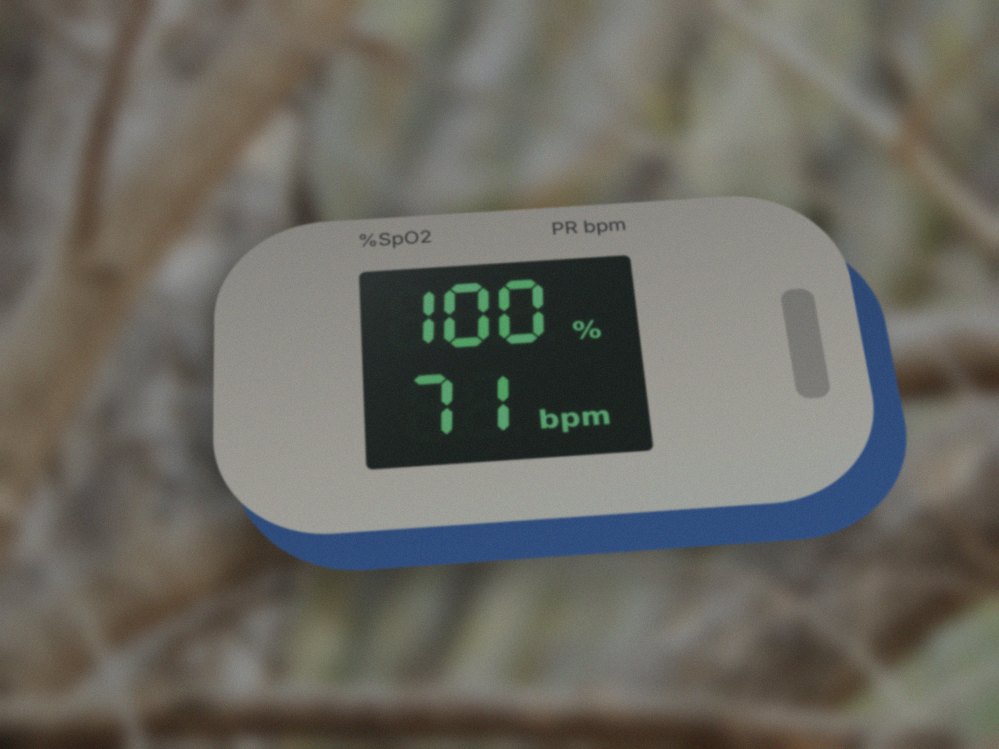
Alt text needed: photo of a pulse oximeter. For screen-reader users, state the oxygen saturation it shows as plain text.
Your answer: 100 %
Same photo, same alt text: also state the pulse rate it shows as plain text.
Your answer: 71 bpm
